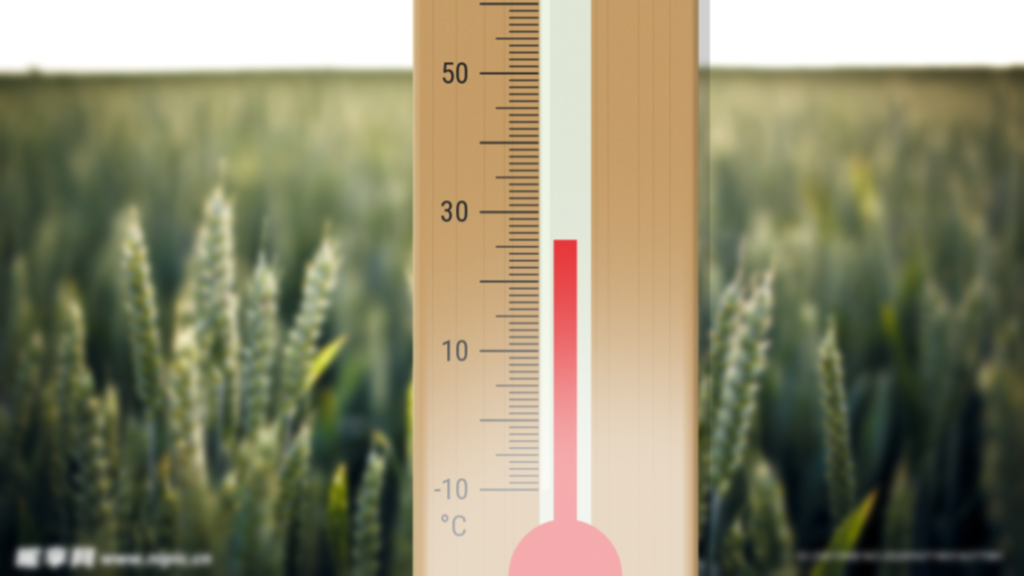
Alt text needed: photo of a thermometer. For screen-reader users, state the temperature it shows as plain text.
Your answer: 26 °C
